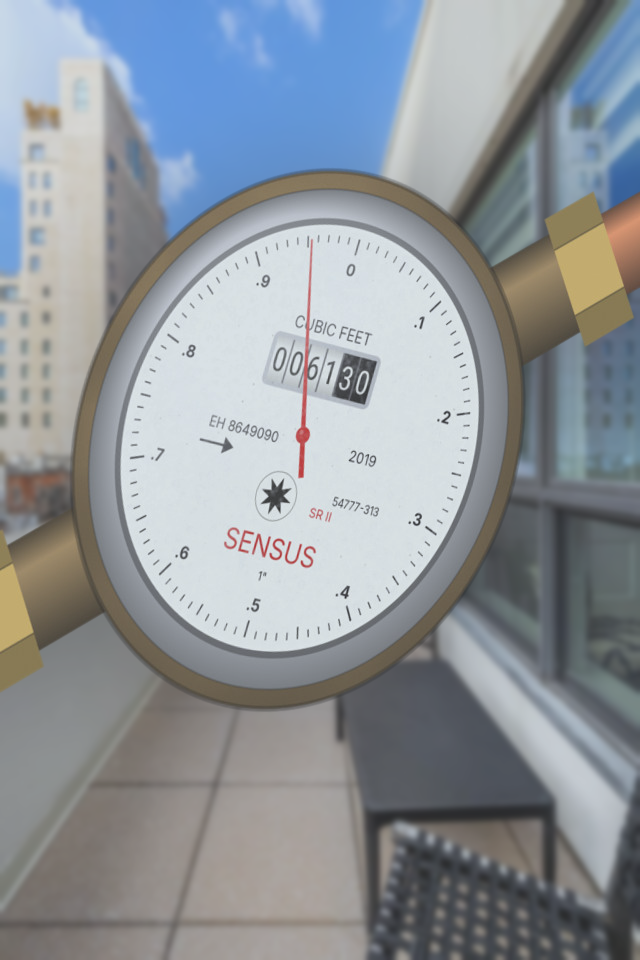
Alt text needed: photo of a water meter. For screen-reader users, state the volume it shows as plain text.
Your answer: 6129.95 ft³
